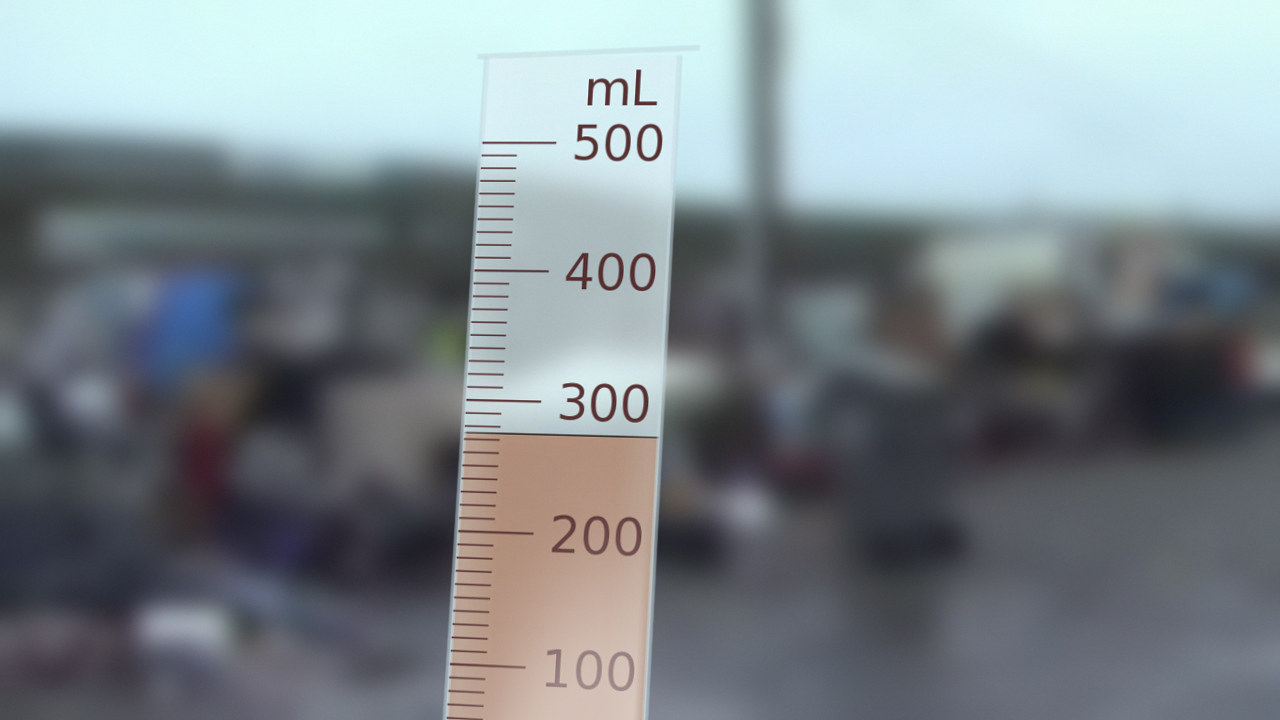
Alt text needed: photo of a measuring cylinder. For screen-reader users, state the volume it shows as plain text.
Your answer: 275 mL
